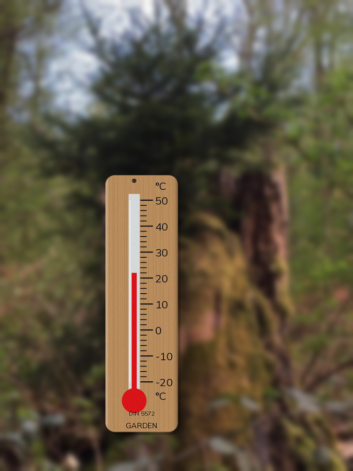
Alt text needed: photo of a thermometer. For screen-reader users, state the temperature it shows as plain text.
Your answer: 22 °C
